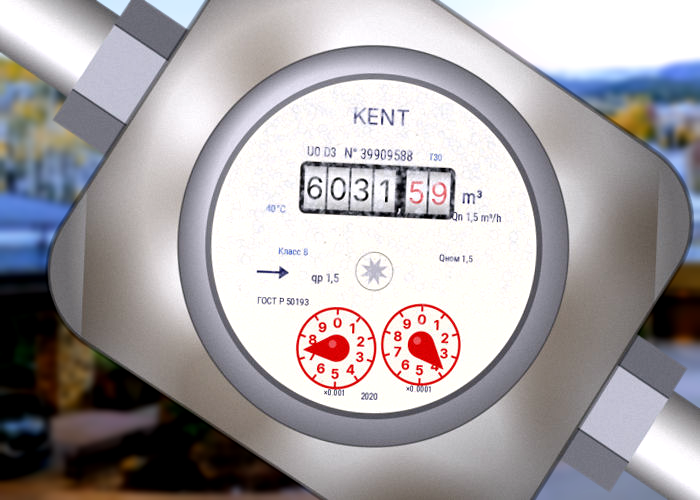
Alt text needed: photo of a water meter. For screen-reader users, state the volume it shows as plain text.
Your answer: 6031.5973 m³
